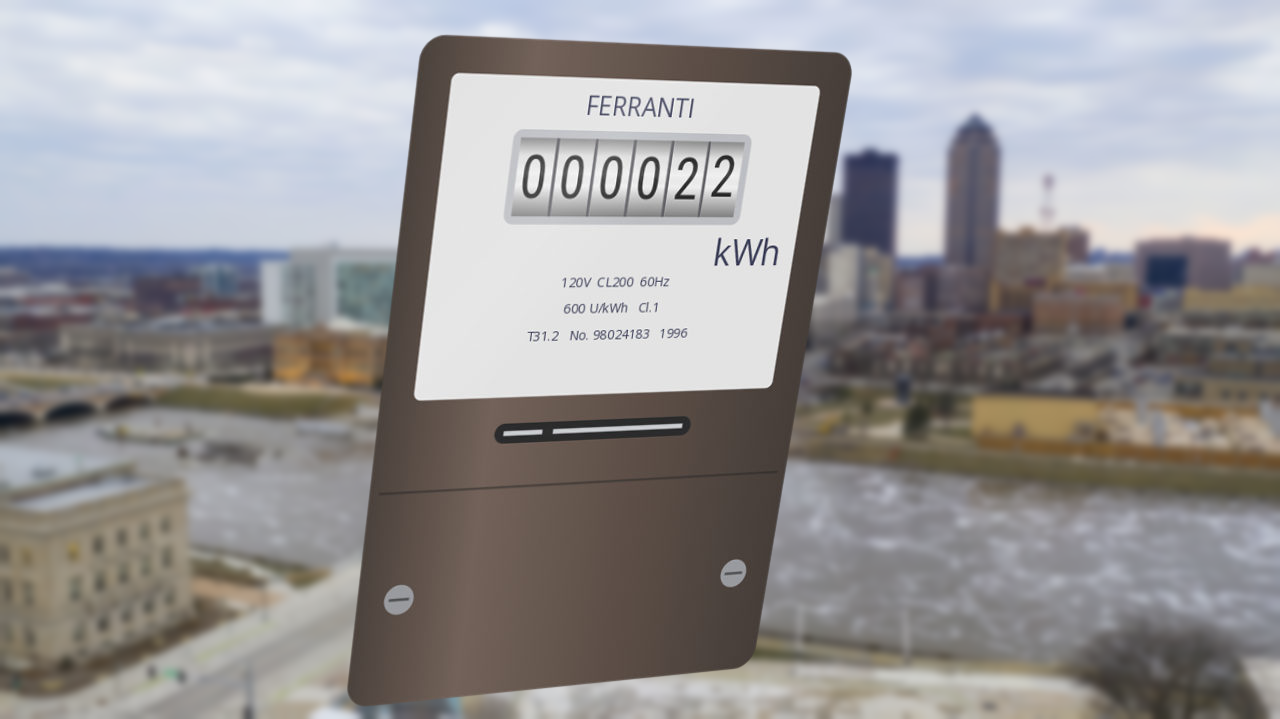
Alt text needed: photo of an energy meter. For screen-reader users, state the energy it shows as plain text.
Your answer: 22 kWh
